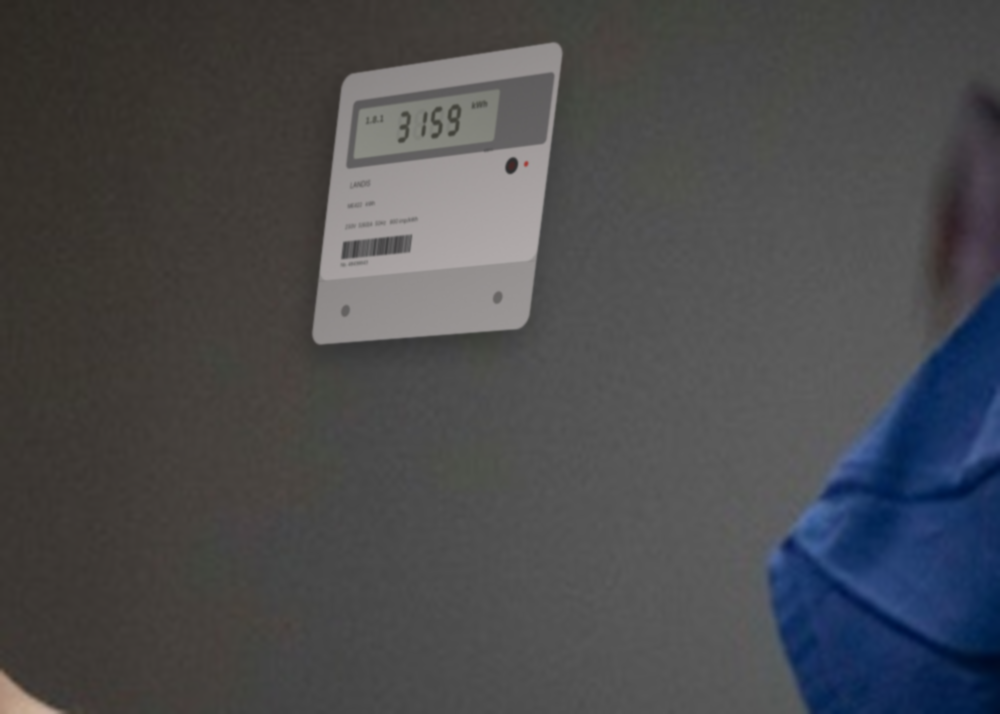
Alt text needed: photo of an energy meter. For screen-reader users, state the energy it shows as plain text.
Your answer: 3159 kWh
